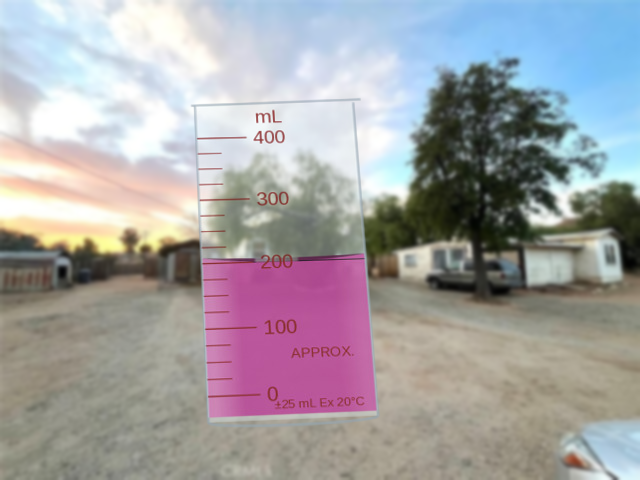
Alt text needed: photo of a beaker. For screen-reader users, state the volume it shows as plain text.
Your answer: 200 mL
